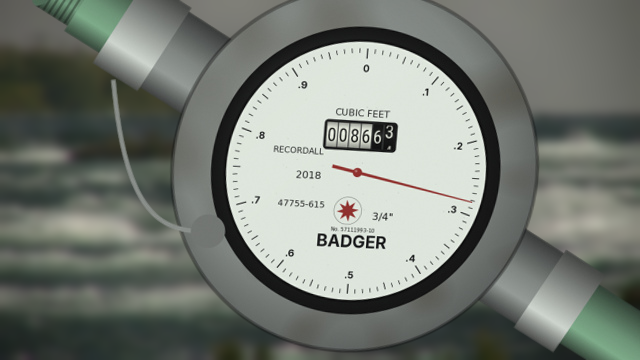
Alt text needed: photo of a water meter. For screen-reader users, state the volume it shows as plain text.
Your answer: 8663.28 ft³
